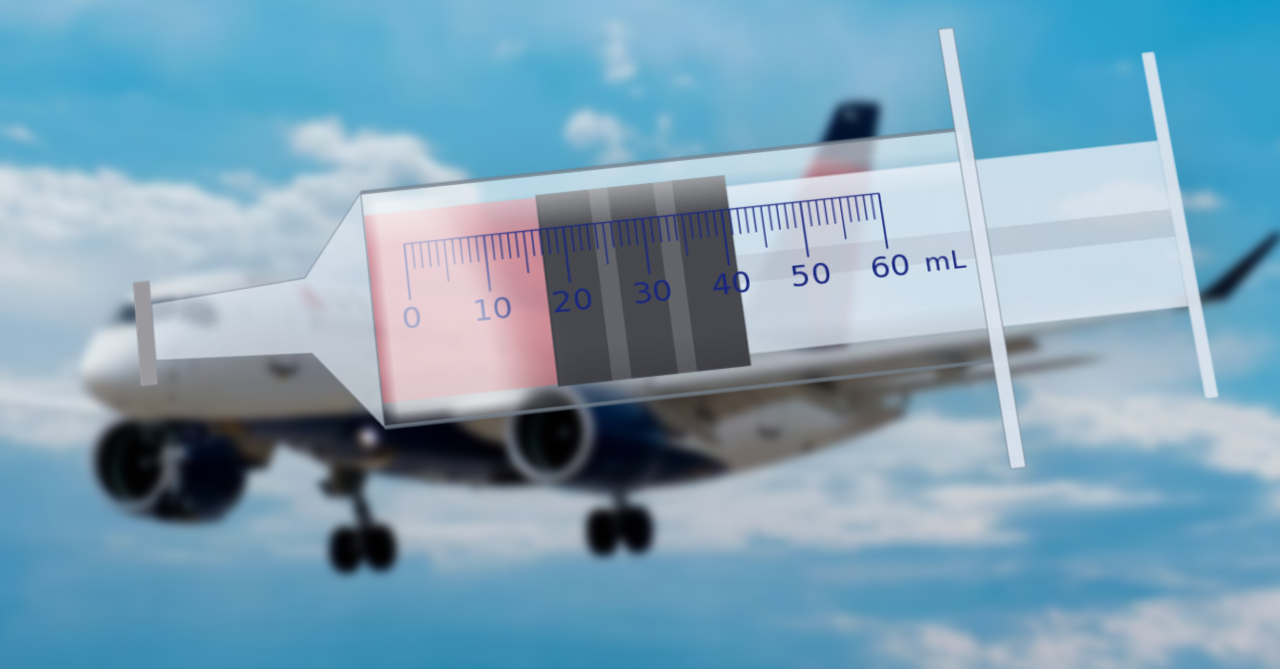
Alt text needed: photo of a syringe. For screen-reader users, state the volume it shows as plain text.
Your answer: 17 mL
